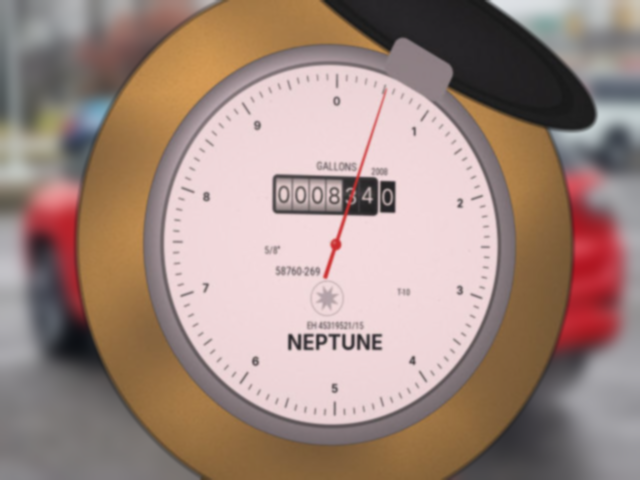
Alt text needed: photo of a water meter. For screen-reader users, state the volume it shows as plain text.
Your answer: 8340.5 gal
